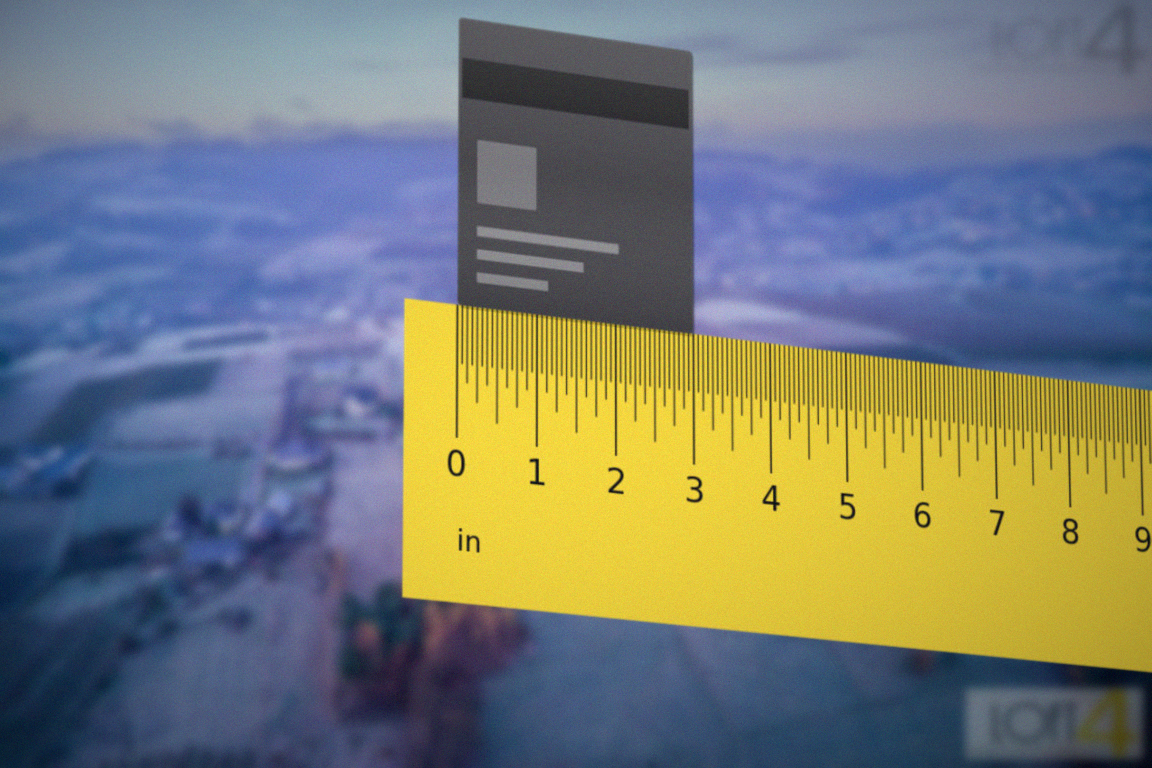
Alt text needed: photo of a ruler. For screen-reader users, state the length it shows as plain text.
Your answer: 3 in
